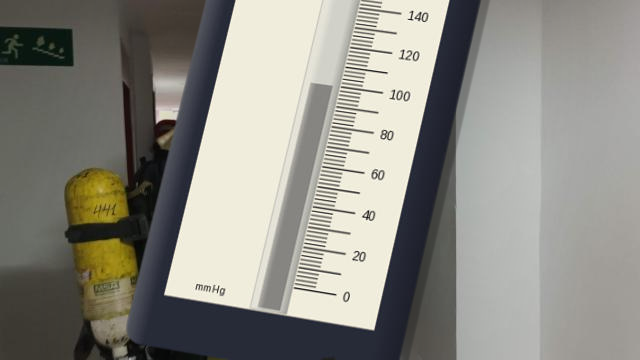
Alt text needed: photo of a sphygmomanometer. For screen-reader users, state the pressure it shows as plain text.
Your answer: 100 mmHg
